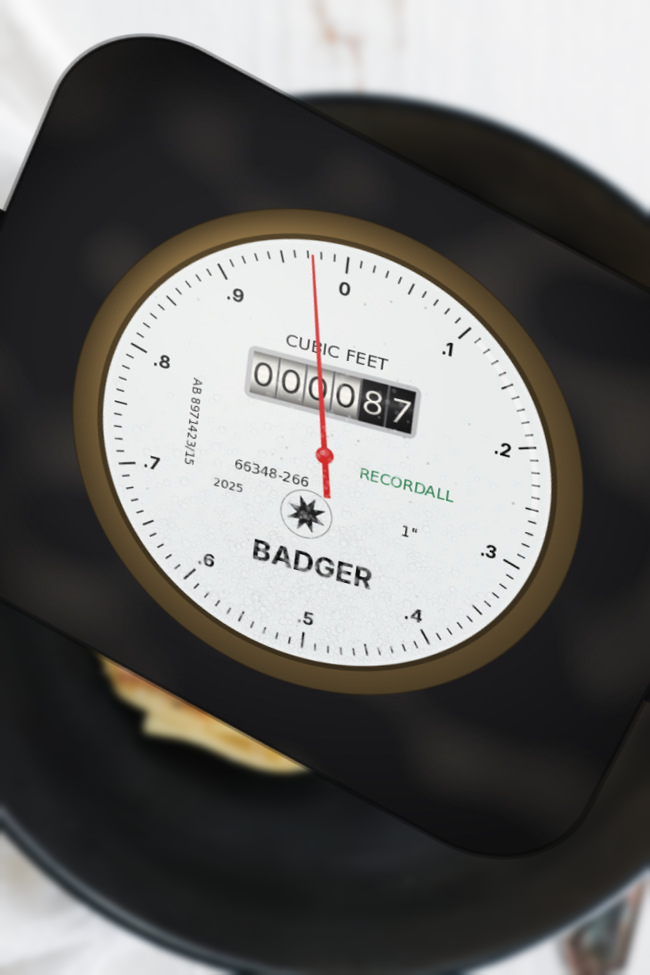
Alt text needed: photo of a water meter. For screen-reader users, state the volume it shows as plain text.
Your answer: 86.97 ft³
